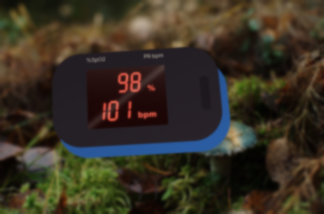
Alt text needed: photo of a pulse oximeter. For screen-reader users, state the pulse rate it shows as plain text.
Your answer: 101 bpm
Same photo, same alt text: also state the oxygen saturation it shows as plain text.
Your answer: 98 %
